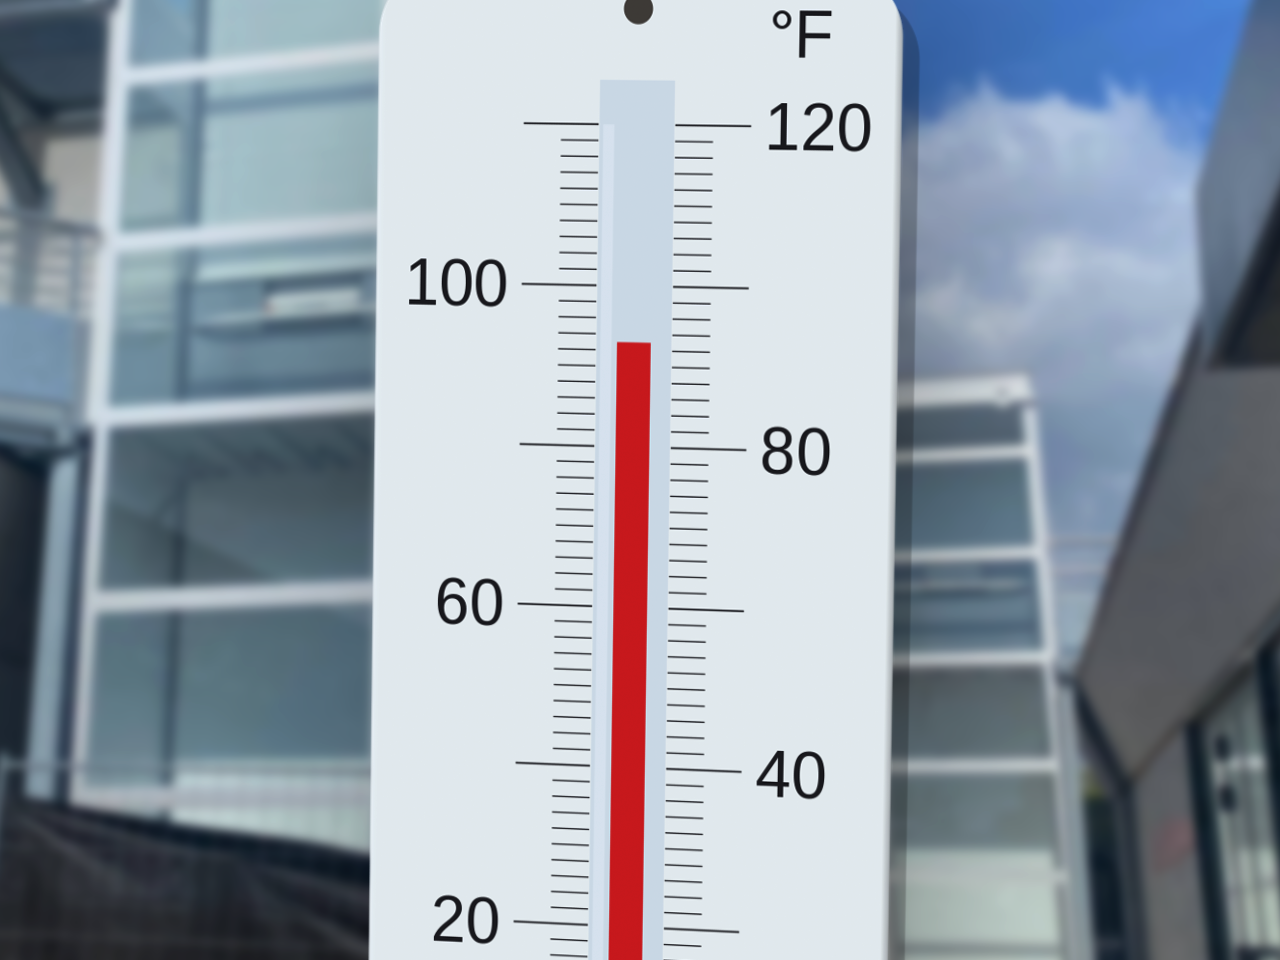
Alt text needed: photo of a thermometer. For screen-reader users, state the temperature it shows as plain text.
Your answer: 93 °F
